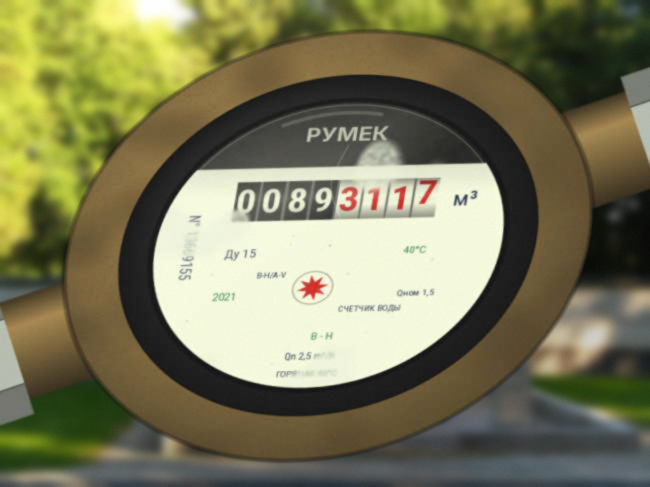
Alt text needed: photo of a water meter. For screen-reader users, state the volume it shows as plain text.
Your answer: 89.3117 m³
